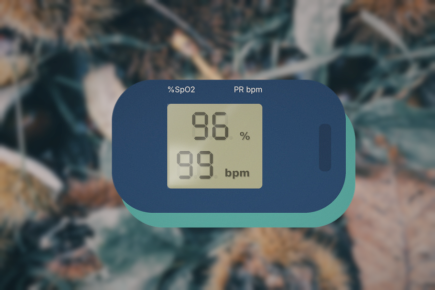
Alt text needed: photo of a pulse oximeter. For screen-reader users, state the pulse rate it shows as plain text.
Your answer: 99 bpm
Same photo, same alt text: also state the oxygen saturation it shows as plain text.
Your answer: 96 %
